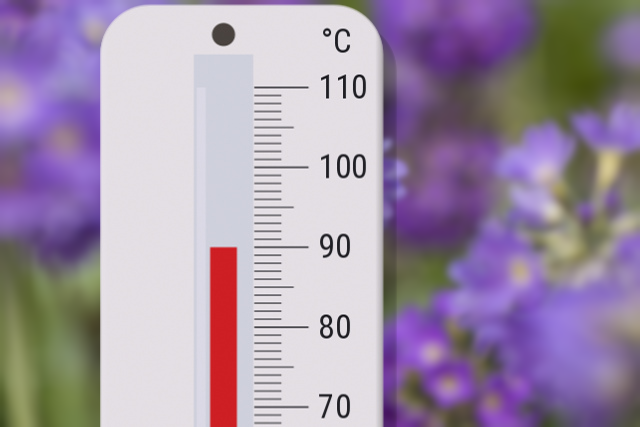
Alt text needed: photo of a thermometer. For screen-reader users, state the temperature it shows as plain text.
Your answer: 90 °C
